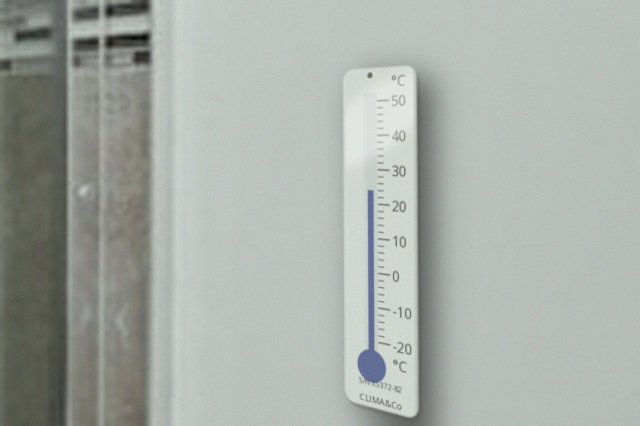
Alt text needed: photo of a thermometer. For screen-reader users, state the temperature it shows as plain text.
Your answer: 24 °C
